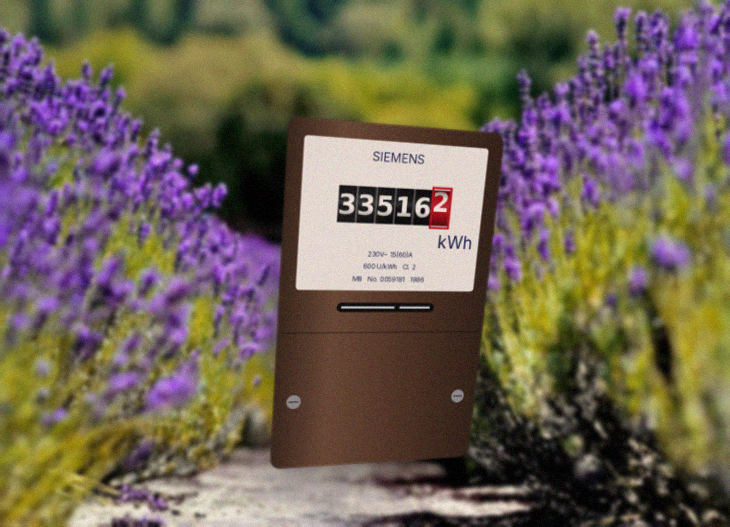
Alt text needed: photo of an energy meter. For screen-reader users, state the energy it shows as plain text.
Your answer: 33516.2 kWh
